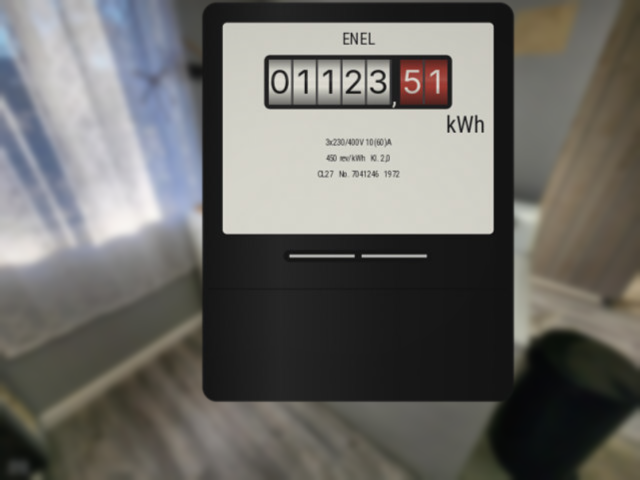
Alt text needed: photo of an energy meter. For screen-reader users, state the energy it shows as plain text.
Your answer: 1123.51 kWh
